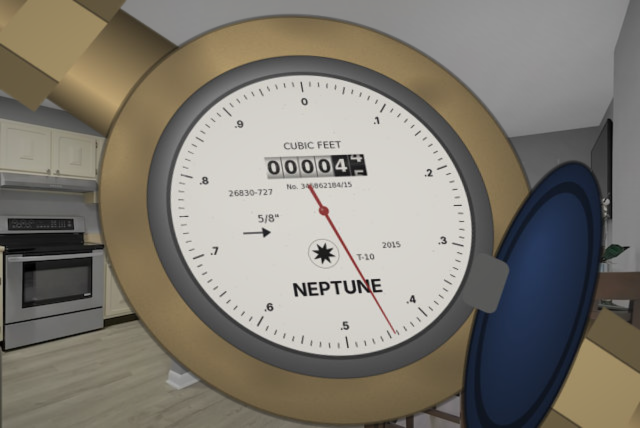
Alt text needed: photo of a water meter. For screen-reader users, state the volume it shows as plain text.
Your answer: 44.44 ft³
